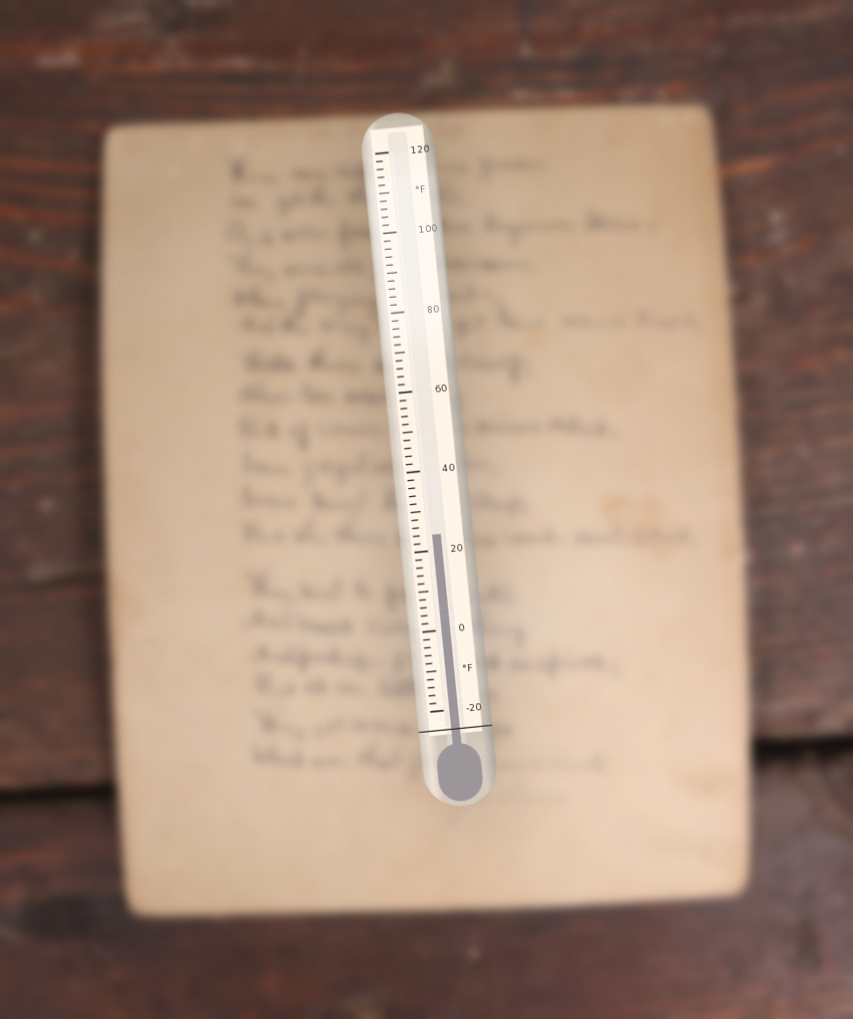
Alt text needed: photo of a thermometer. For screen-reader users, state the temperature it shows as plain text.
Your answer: 24 °F
